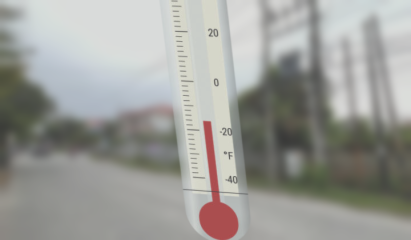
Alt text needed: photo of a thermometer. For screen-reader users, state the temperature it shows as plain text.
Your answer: -16 °F
